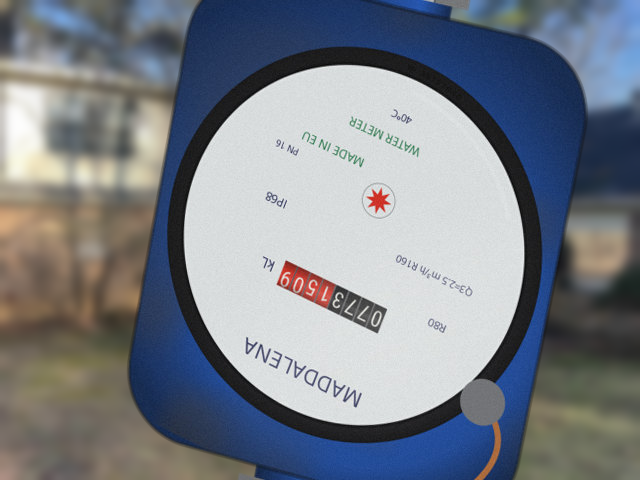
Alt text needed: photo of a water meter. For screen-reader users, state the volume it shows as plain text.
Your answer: 773.1509 kL
